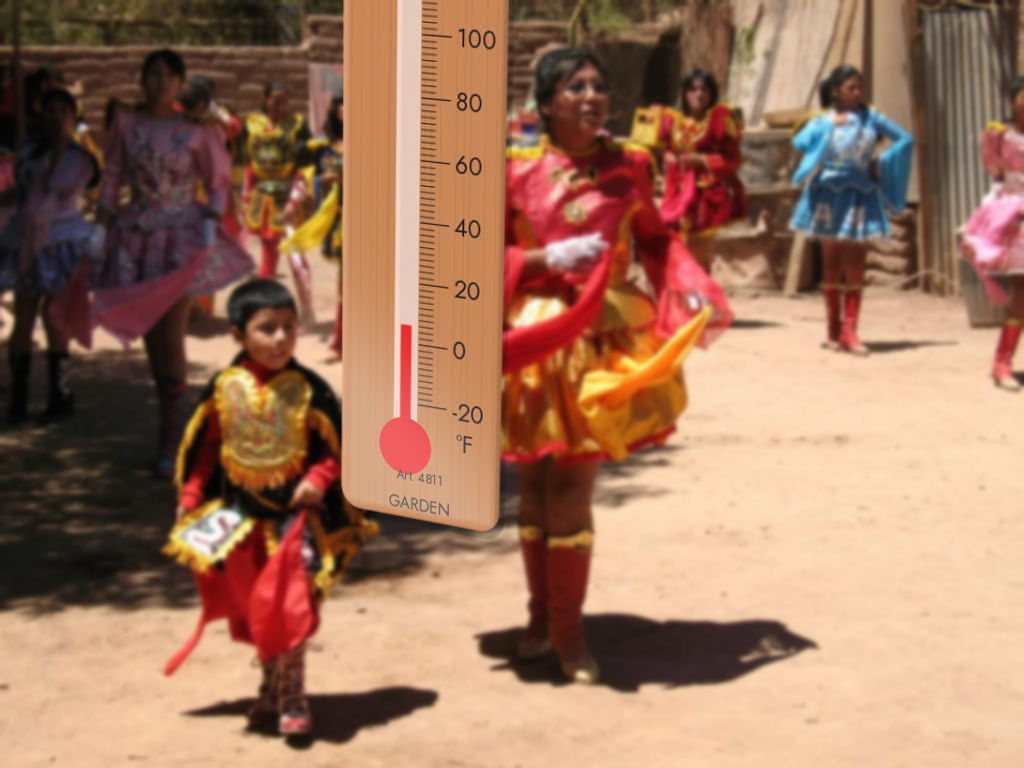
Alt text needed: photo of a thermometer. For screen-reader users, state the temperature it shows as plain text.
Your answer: 6 °F
